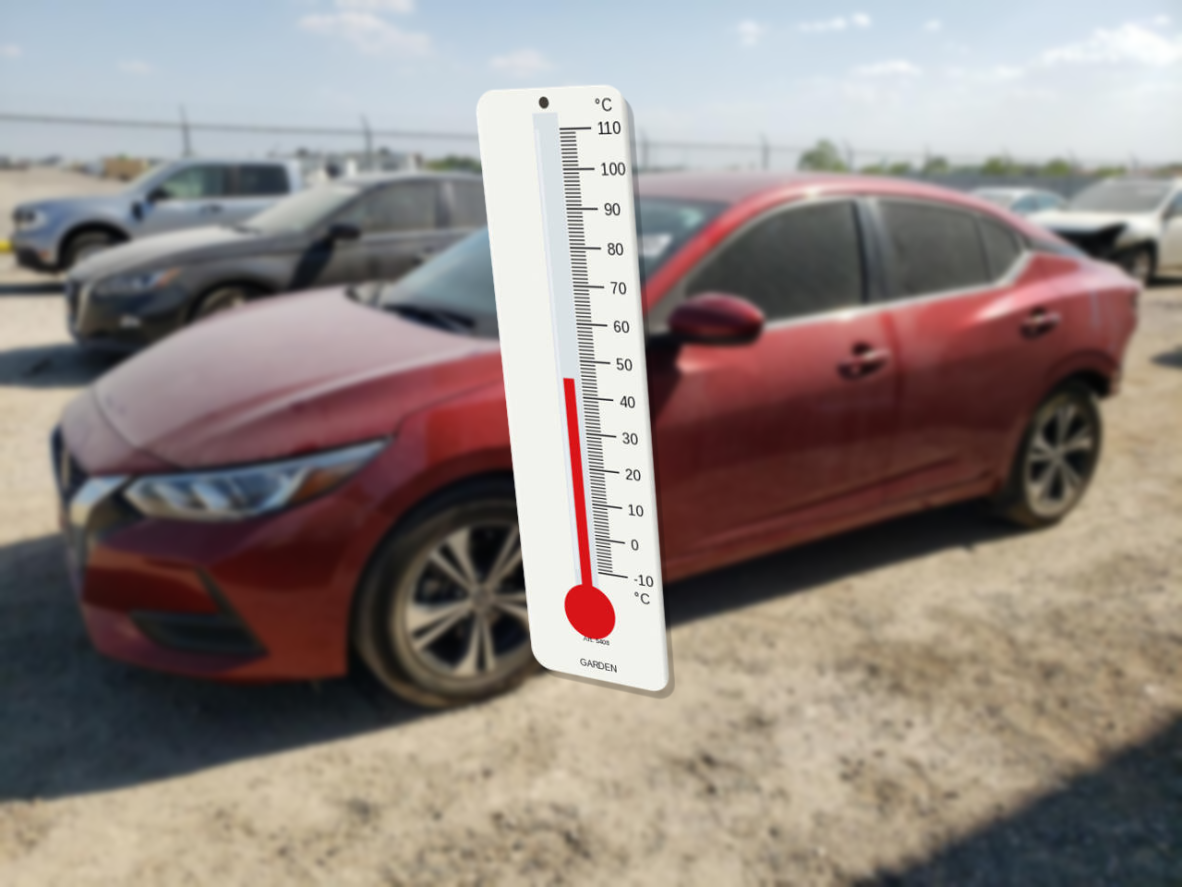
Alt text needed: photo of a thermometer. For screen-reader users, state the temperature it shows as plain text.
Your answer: 45 °C
